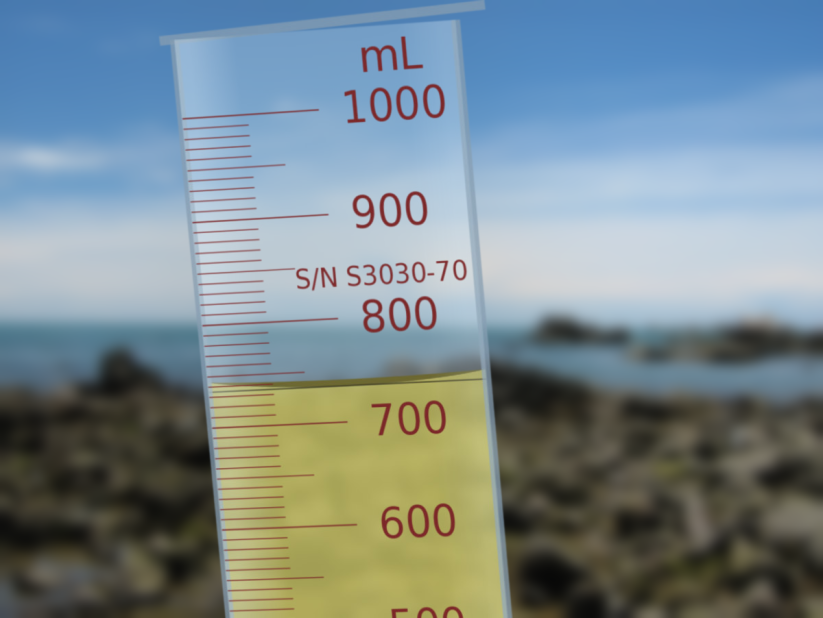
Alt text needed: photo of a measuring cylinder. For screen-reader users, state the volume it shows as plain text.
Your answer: 735 mL
